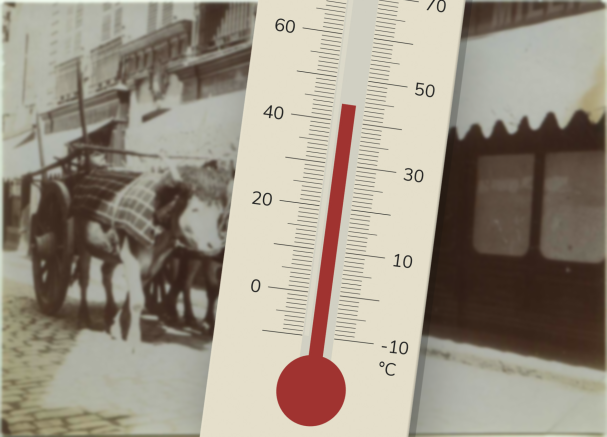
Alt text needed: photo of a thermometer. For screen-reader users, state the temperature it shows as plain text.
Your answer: 44 °C
